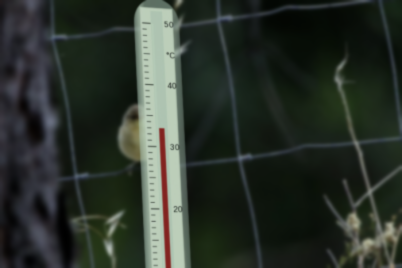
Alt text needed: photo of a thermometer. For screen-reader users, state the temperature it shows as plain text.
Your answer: 33 °C
